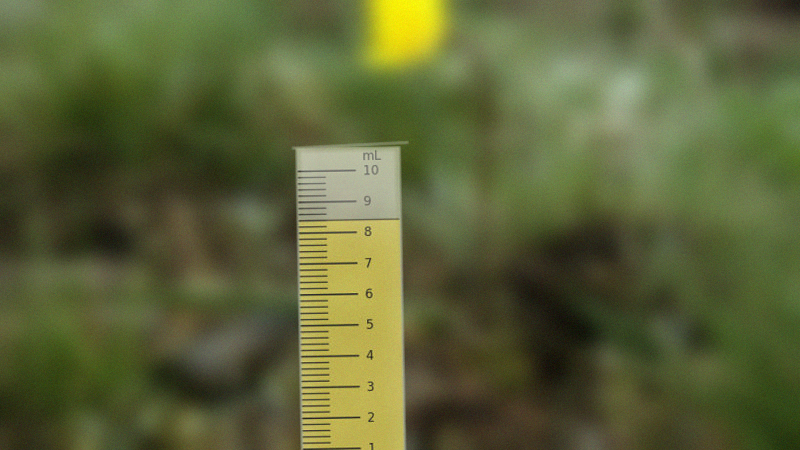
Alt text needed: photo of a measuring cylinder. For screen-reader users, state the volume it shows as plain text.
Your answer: 8.4 mL
